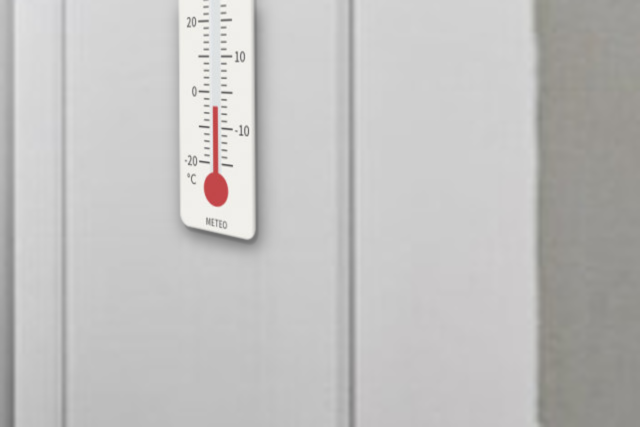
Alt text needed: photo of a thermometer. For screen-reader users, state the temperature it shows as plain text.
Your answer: -4 °C
